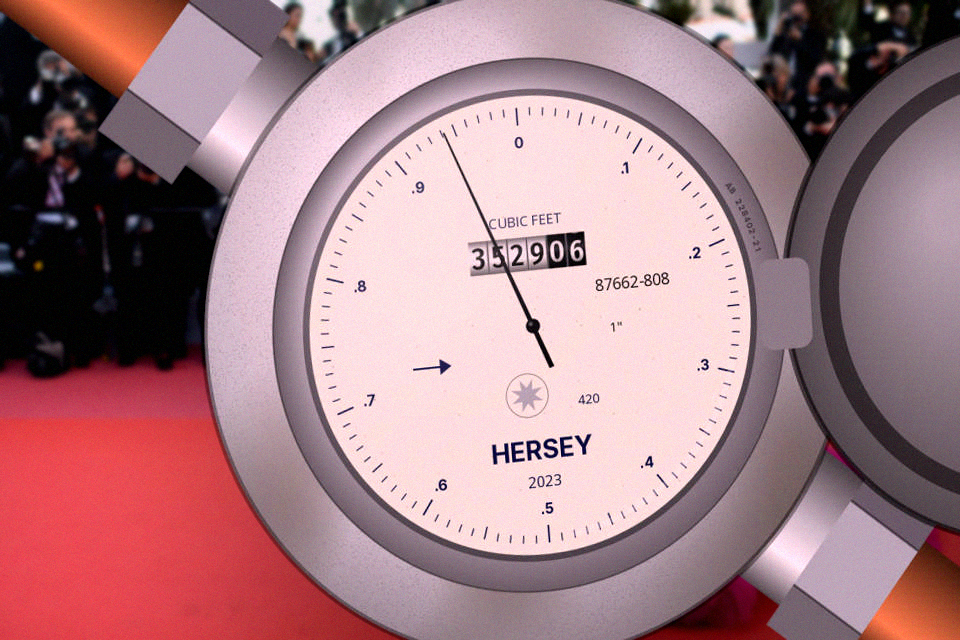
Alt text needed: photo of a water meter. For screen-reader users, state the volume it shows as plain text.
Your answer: 352905.94 ft³
